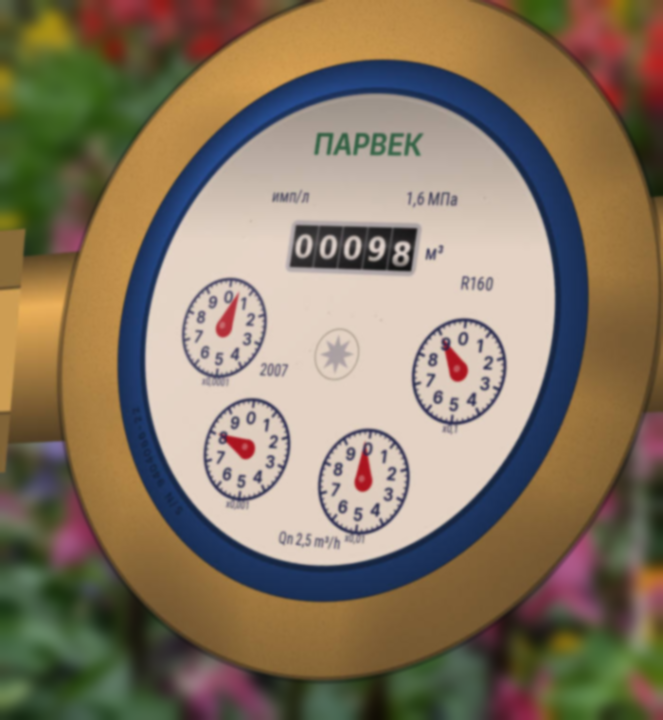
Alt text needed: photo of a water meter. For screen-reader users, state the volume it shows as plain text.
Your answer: 97.8980 m³
